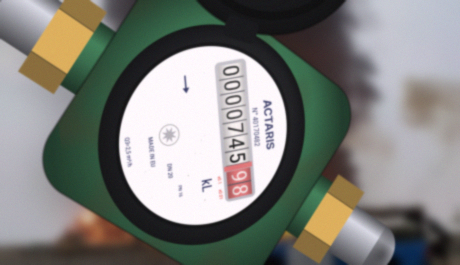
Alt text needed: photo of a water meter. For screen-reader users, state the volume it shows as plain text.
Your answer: 745.98 kL
